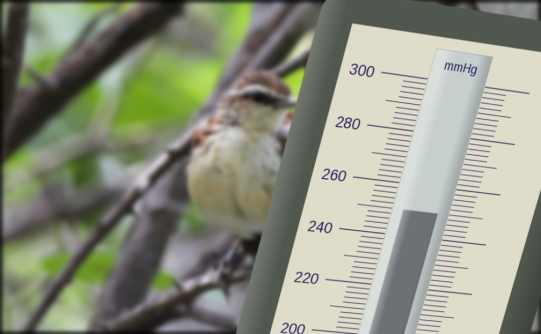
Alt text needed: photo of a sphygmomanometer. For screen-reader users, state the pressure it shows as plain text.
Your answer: 250 mmHg
